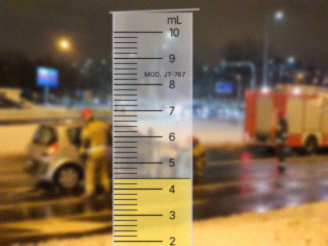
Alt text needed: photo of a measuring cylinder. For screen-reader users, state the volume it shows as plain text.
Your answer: 4.4 mL
